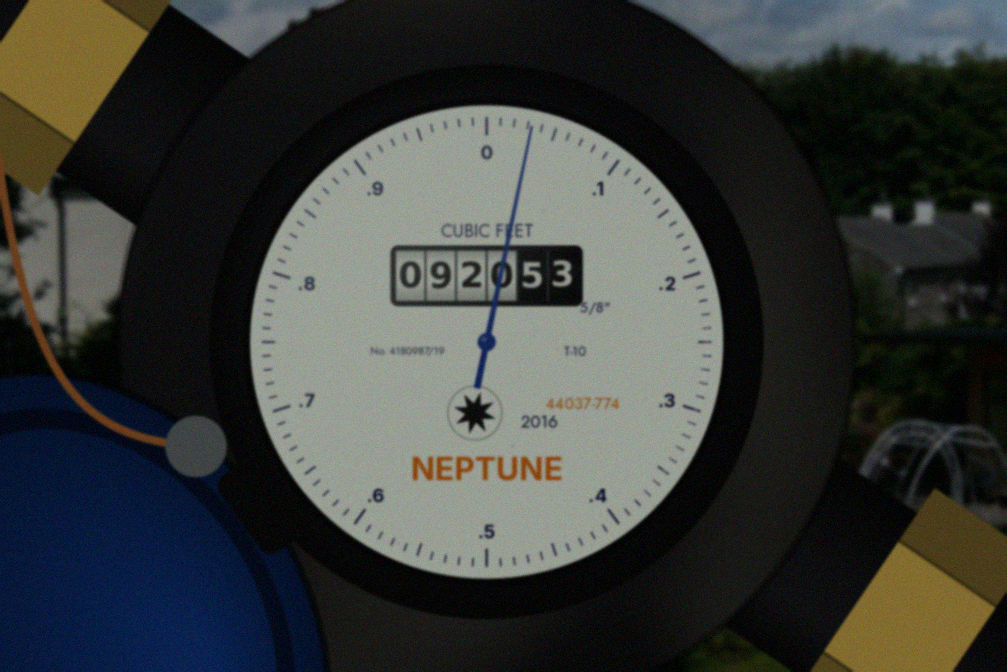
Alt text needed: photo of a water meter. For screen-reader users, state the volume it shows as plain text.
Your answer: 92053.03 ft³
